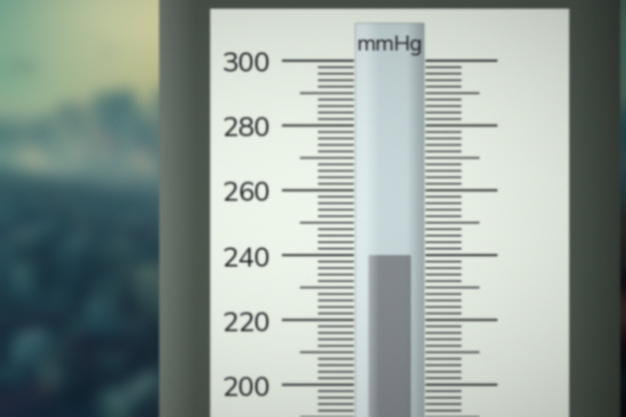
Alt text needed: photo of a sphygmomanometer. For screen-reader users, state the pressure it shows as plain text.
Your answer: 240 mmHg
